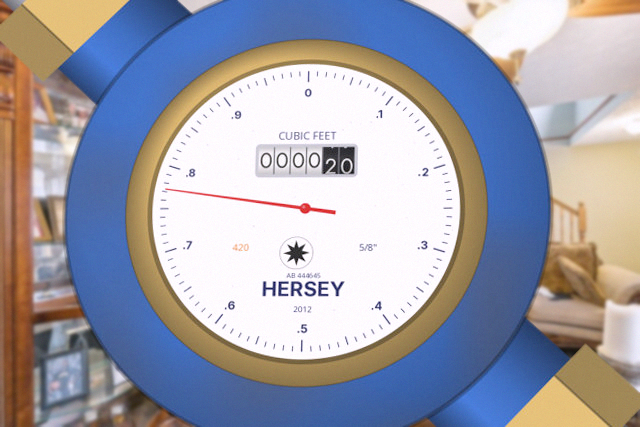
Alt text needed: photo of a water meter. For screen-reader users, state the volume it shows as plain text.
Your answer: 19.77 ft³
